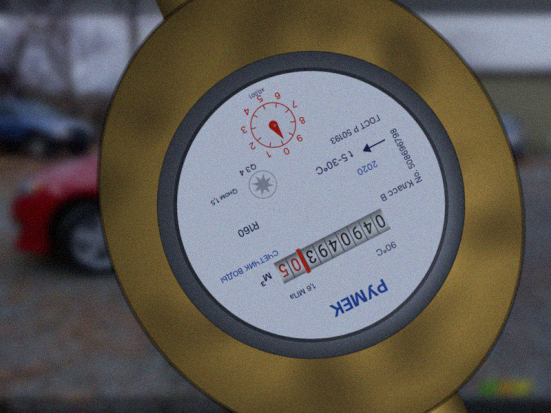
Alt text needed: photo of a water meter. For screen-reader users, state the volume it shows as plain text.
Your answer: 490493.049 m³
